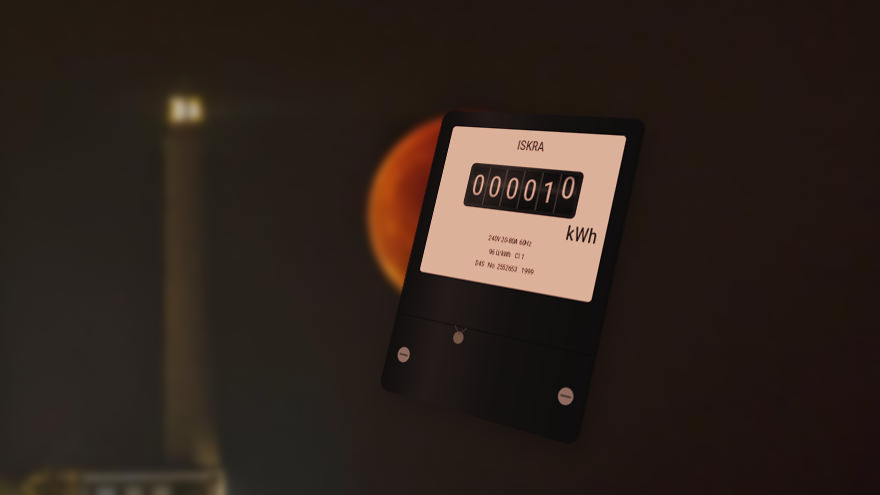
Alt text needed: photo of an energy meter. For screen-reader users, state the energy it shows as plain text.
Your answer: 10 kWh
